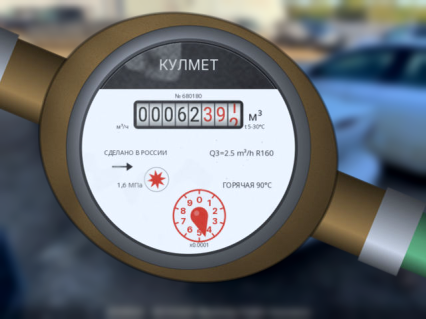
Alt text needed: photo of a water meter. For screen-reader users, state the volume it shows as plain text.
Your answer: 62.3914 m³
